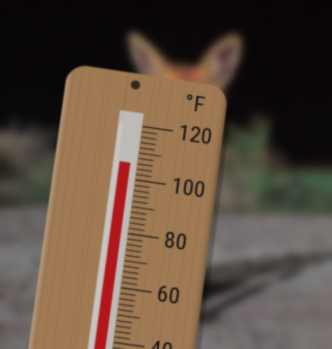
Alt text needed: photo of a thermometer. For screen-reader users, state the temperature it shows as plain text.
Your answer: 106 °F
